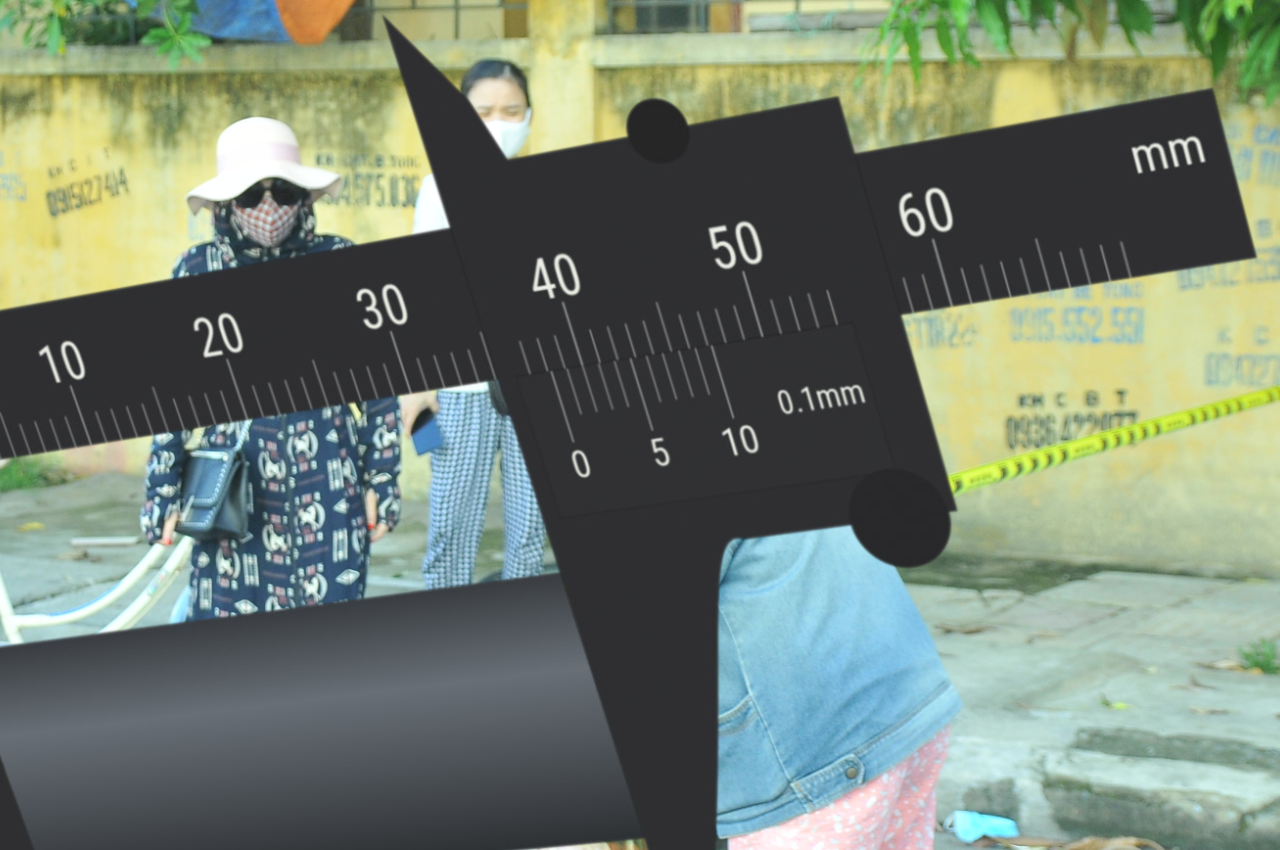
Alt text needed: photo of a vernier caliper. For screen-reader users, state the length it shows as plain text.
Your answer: 38.2 mm
